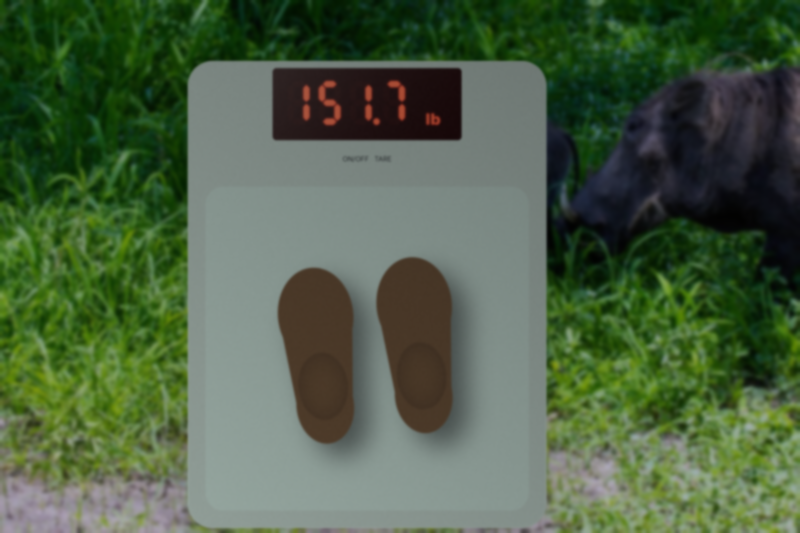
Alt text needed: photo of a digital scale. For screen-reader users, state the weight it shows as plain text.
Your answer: 151.7 lb
